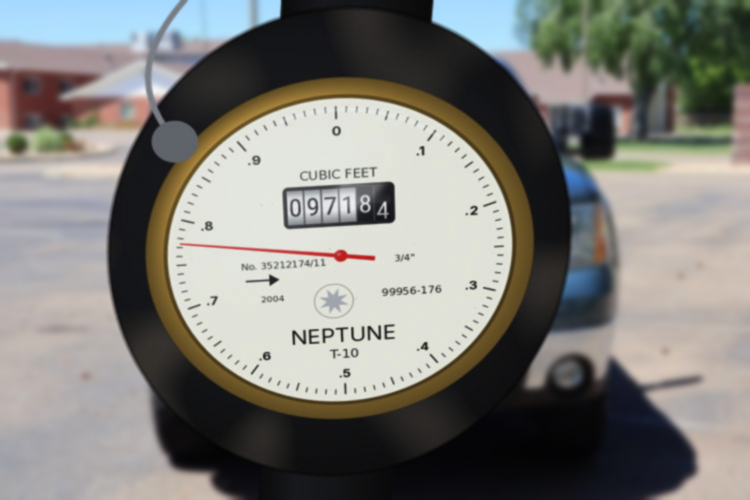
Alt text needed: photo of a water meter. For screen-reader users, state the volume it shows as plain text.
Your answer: 97183.77 ft³
